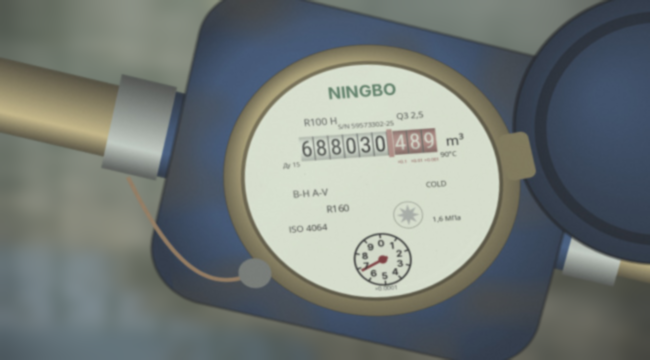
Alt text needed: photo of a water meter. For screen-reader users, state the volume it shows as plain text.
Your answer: 688030.4896 m³
